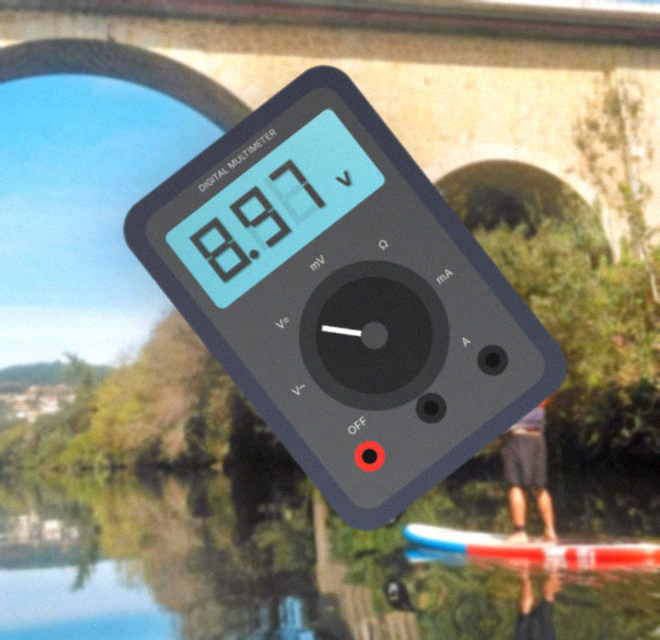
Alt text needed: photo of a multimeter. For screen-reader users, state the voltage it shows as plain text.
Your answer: 8.97 V
